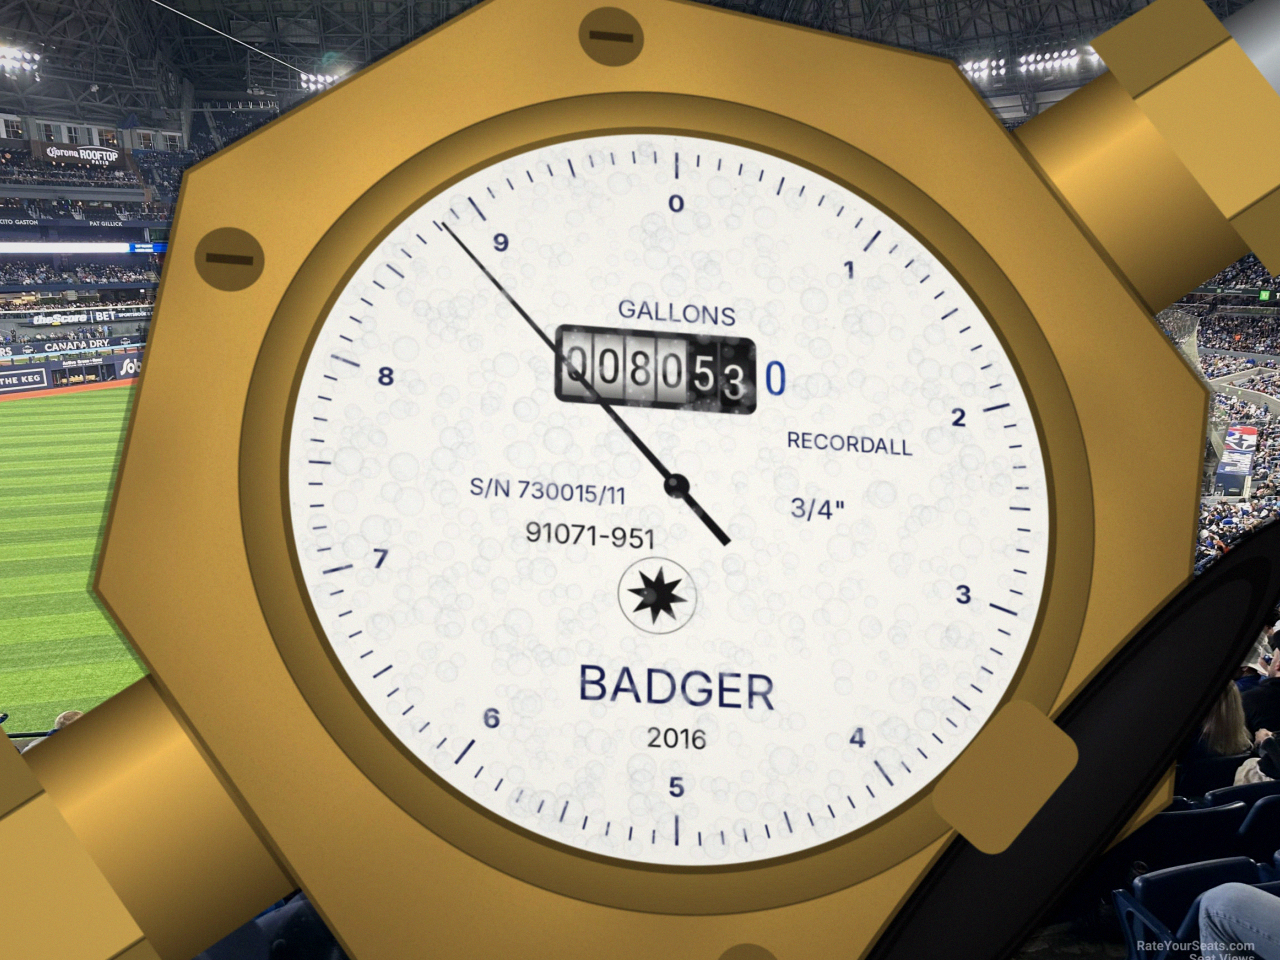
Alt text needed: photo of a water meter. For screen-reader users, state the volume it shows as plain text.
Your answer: 80528.8 gal
